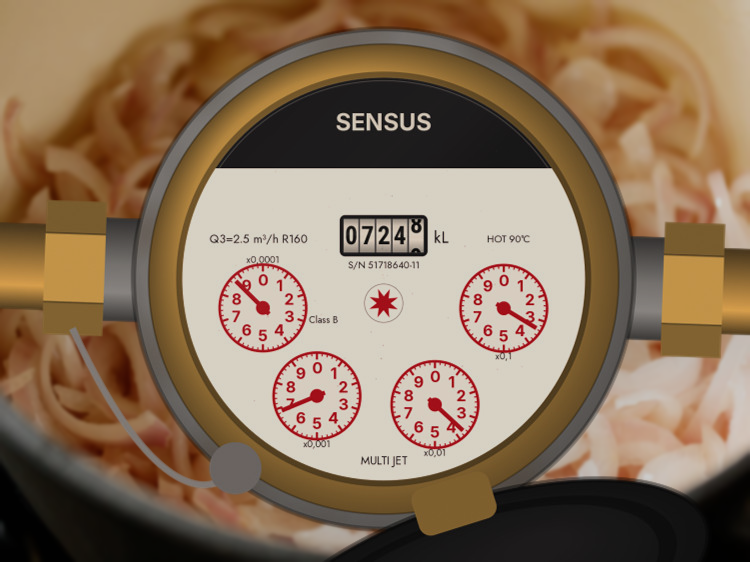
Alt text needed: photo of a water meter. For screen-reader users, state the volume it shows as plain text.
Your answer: 7248.3368 kL
